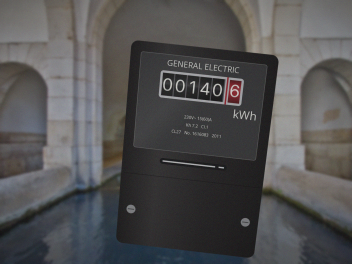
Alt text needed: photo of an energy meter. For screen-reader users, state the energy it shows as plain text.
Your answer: 140.6 kWh
